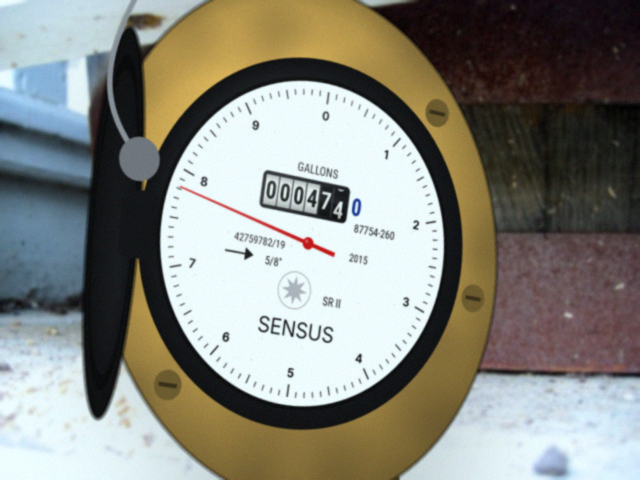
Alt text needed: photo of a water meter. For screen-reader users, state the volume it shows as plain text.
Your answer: 4737.8 gal
